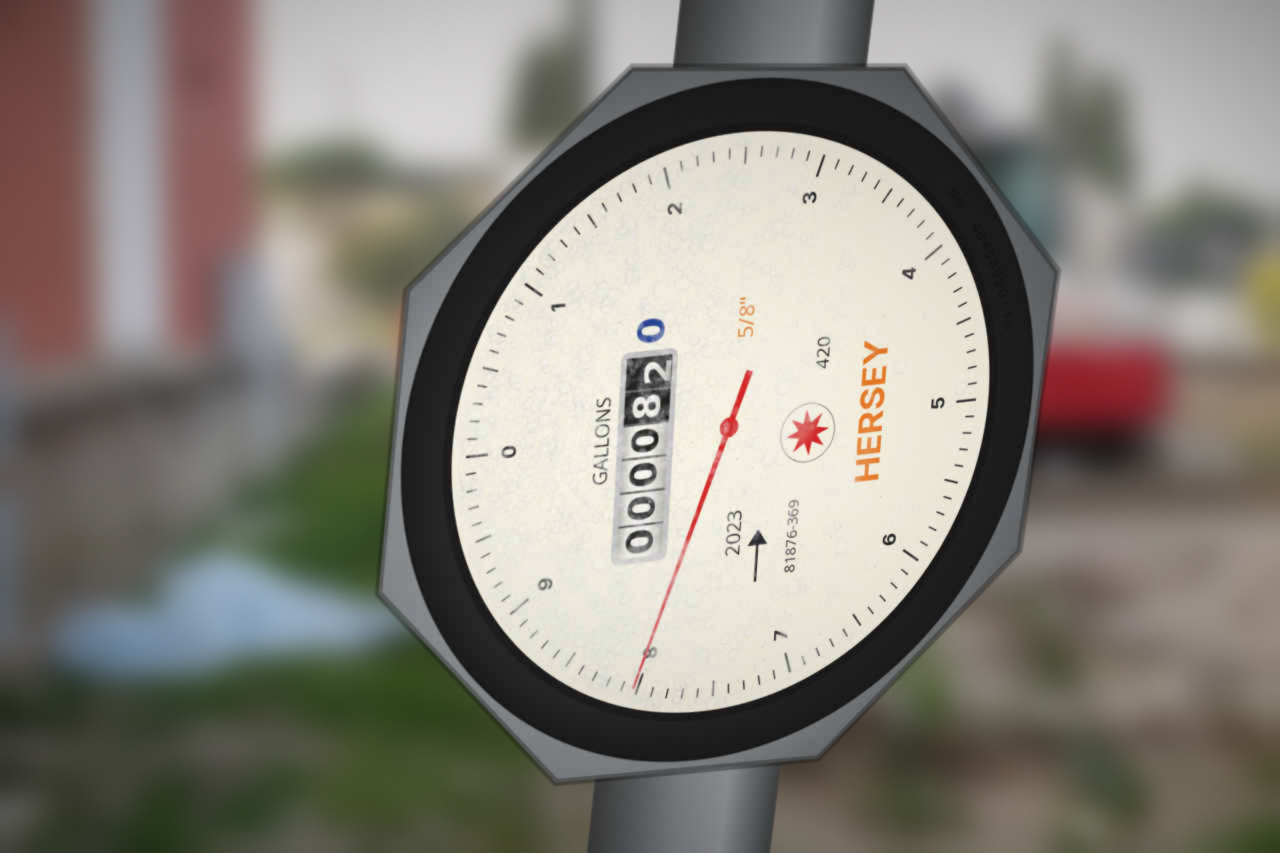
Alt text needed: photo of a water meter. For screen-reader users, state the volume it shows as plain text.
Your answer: 818.0 gal
